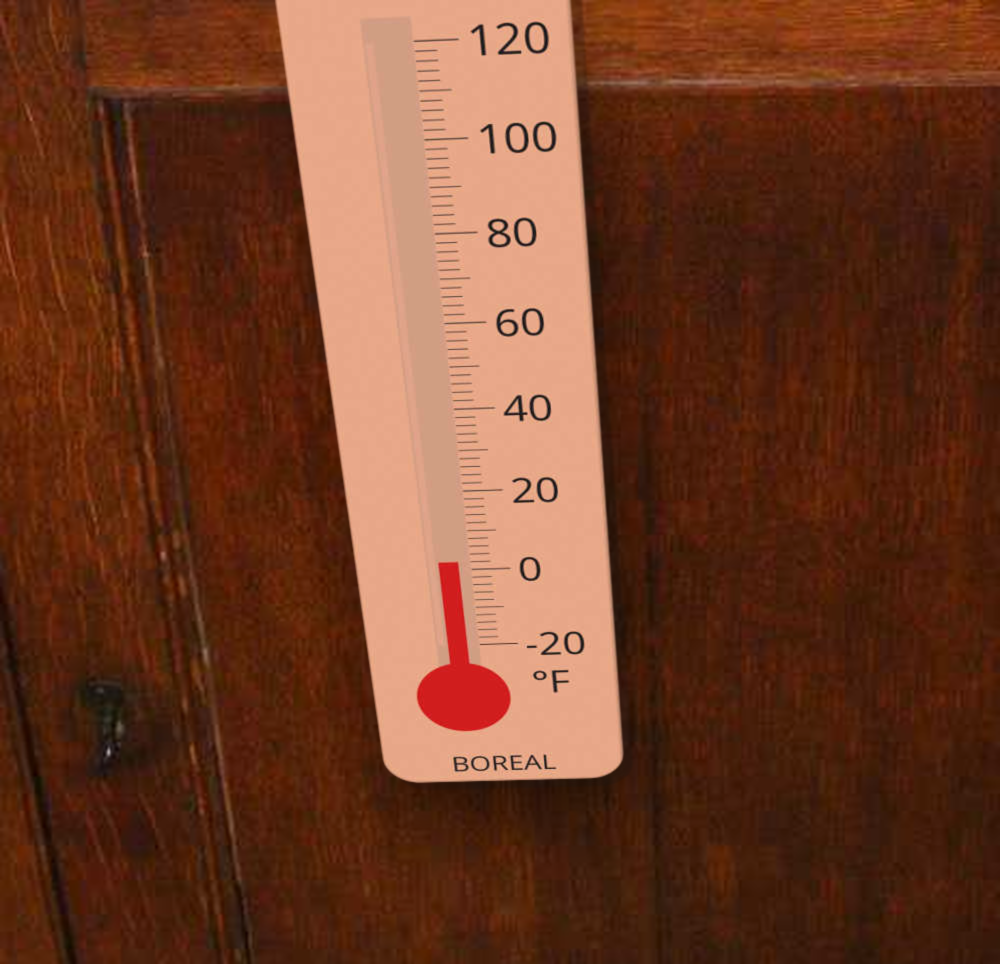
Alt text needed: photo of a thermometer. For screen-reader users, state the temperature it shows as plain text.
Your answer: 2 °F
